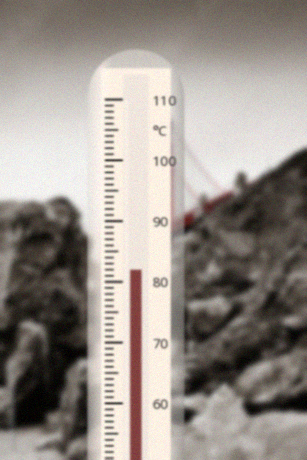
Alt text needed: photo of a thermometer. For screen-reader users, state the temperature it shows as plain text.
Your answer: 82 °C
